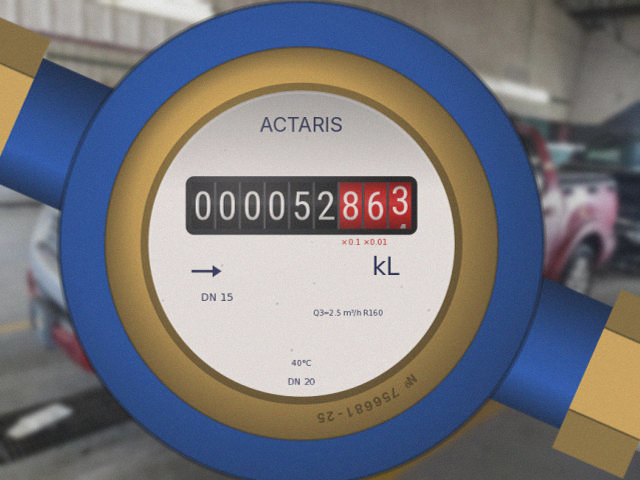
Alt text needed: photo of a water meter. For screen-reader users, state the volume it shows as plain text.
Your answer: 52.863 kL
